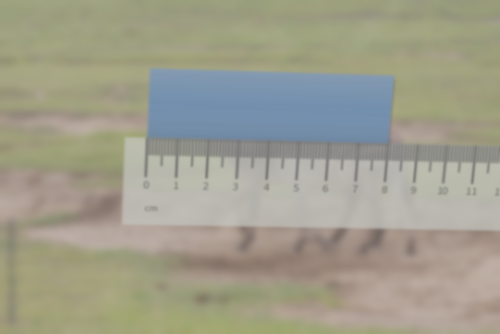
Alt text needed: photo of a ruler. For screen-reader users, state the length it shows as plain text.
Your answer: 8 cm
